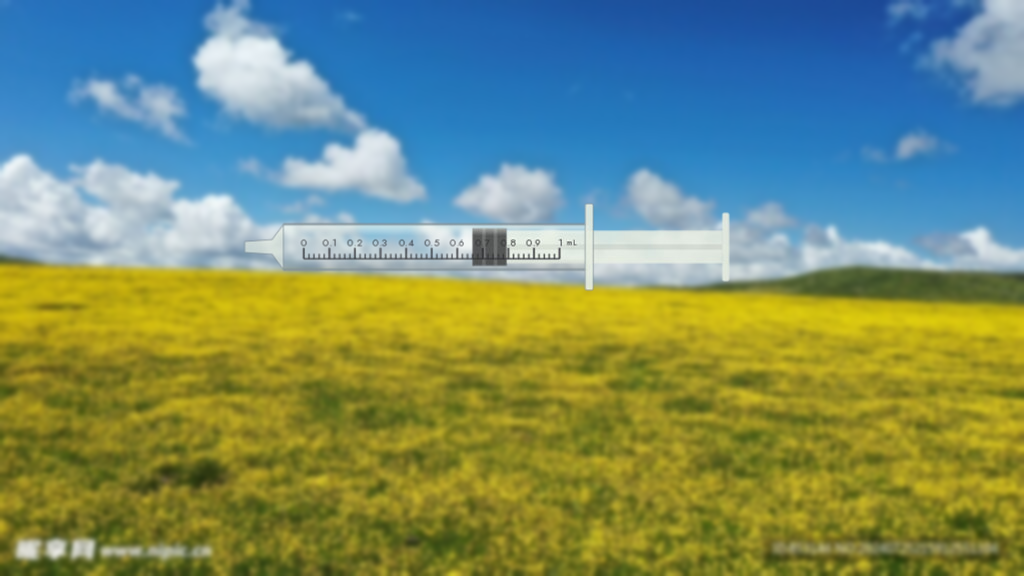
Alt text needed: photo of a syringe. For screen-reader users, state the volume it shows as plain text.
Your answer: 0.66 mL
